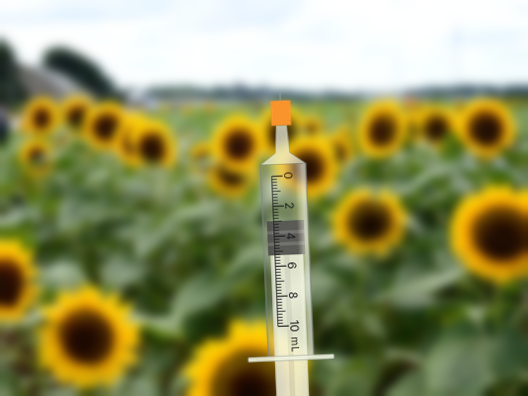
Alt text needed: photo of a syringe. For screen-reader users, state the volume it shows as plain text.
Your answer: 3 mL
